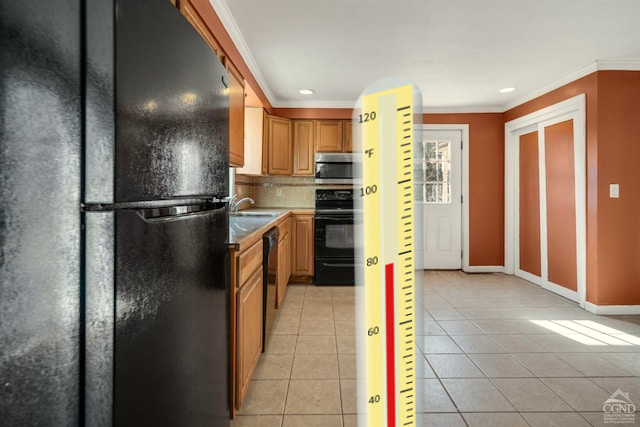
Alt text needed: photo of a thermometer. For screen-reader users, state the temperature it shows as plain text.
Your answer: 78 °F
